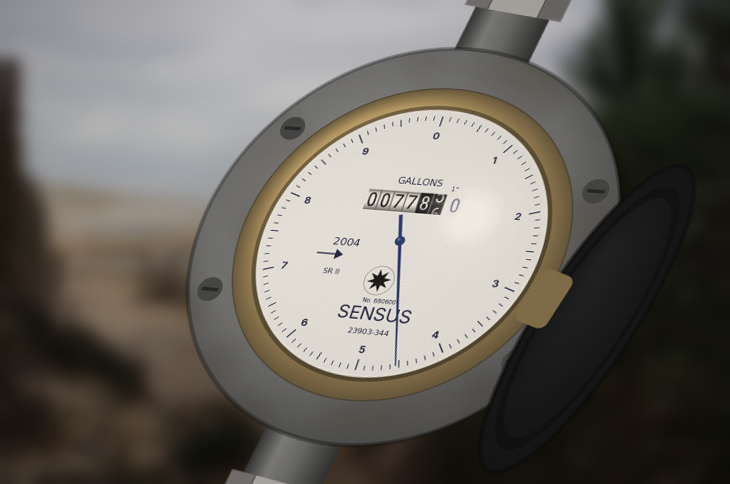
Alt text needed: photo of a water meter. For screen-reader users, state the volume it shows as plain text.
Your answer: 77854.5 gal
